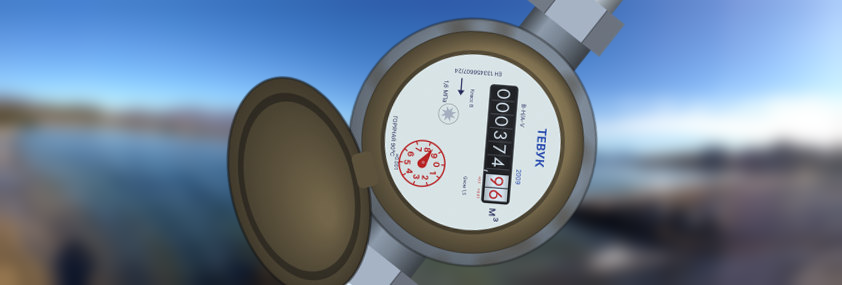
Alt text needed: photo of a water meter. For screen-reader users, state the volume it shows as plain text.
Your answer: 374.968 m³
